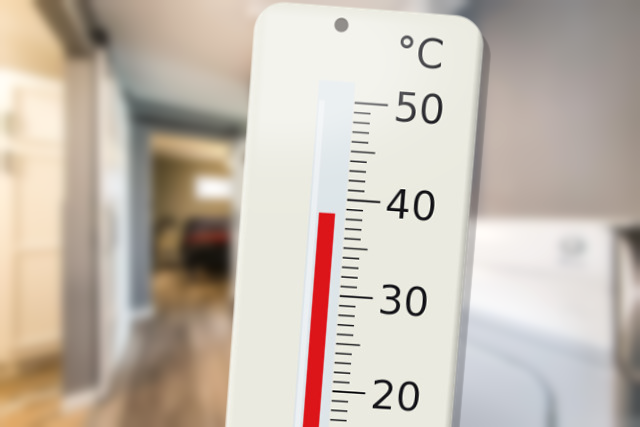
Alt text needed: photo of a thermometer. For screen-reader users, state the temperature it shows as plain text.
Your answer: 38.5 °C
